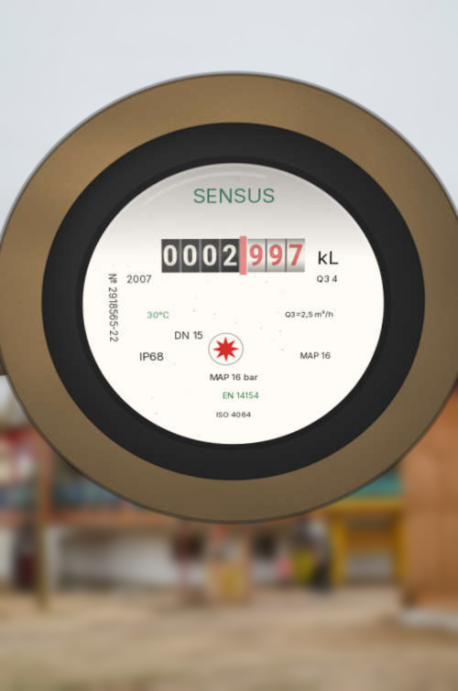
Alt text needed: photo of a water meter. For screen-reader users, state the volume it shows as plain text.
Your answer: 2.997 kL
